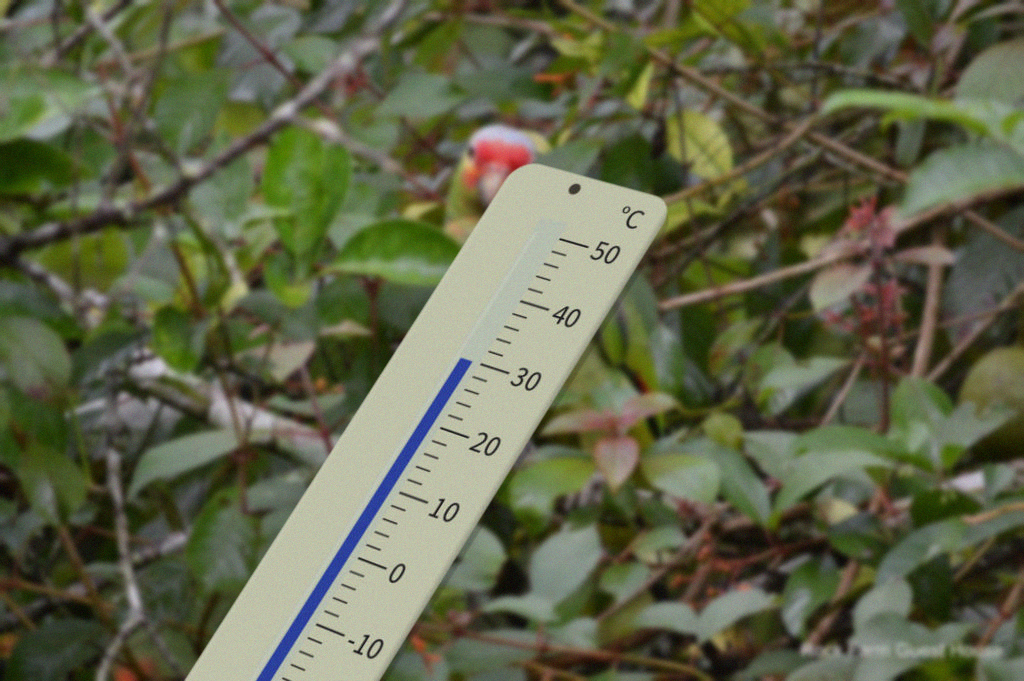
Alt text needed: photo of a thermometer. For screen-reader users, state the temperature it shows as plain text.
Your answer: 30 °C
